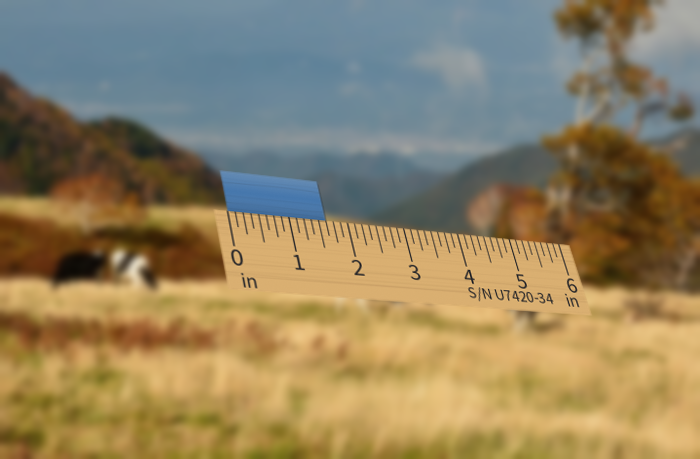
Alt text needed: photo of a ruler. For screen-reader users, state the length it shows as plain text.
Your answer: 1.625 in
